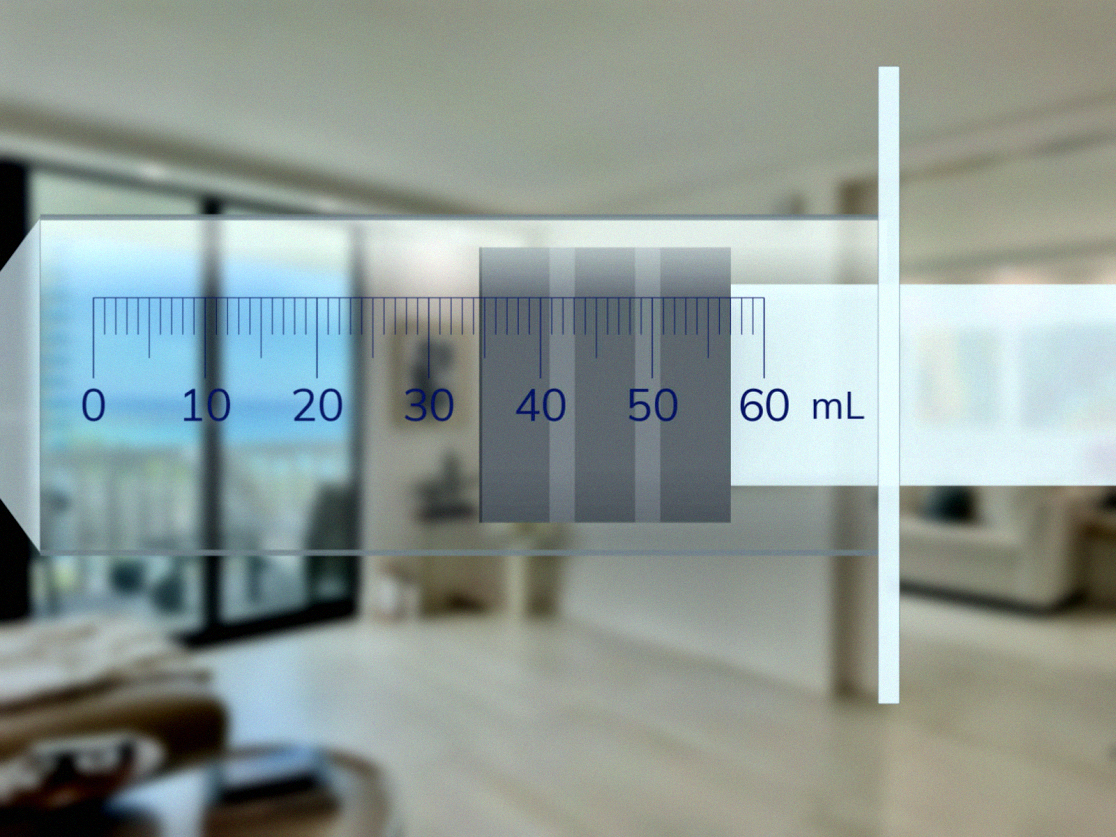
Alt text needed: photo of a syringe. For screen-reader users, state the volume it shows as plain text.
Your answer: 34.5 mL
